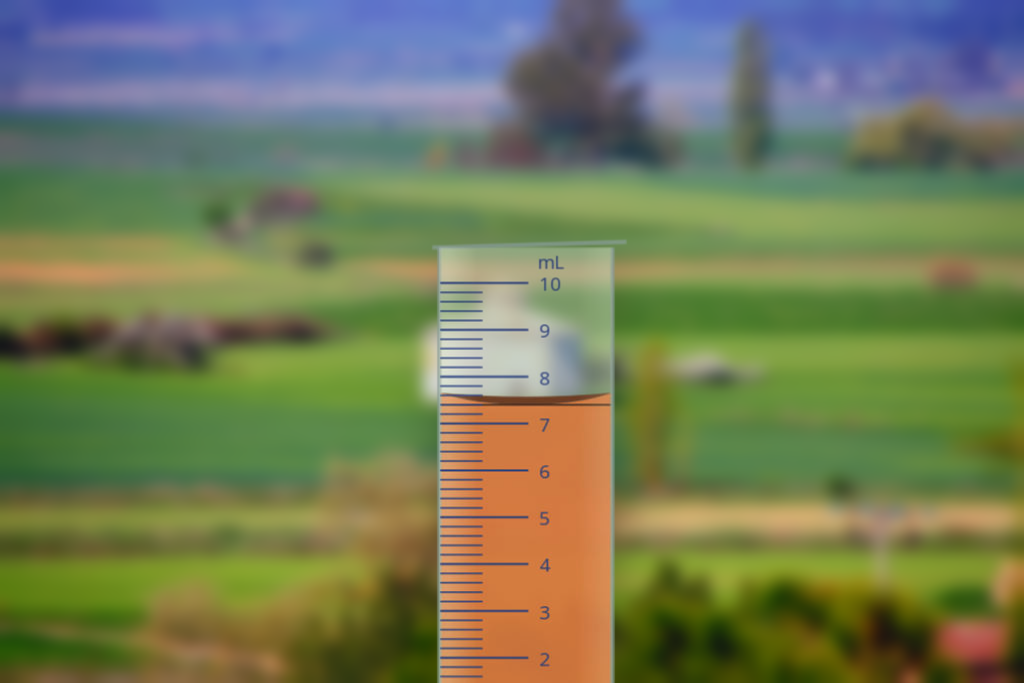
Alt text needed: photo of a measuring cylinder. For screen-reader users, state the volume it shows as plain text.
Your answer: 7.4 mL
